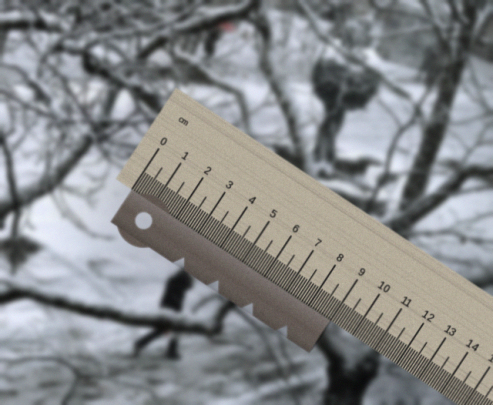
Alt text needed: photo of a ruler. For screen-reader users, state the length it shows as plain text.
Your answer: 9 cm
